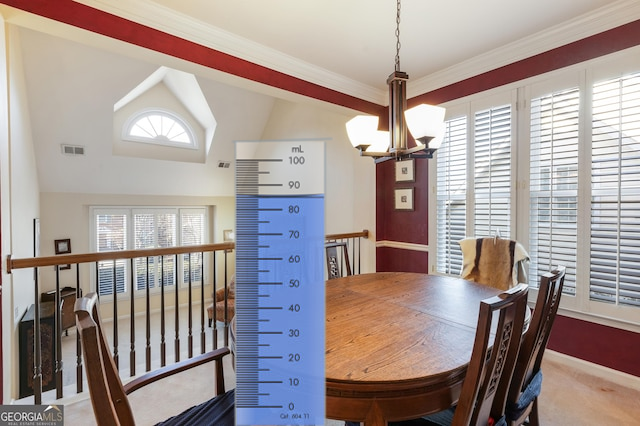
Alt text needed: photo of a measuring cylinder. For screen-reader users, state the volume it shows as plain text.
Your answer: 85 mL
